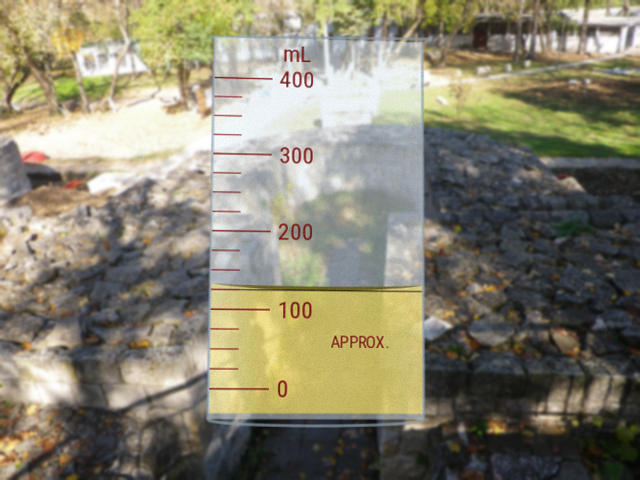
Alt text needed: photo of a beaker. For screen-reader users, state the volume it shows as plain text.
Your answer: 125 mL
